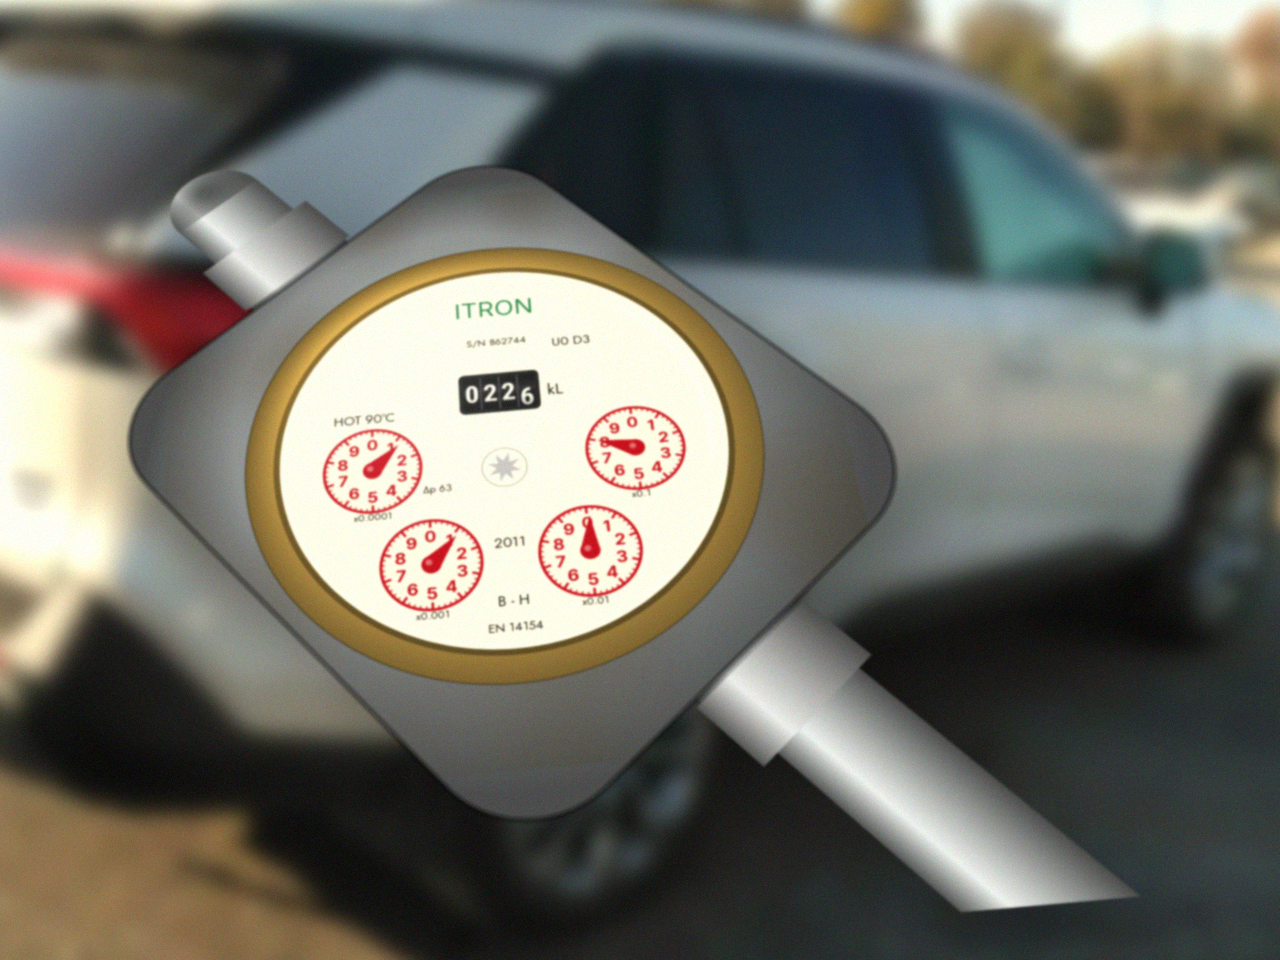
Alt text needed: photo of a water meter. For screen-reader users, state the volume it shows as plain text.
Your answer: 225.8011 kL
